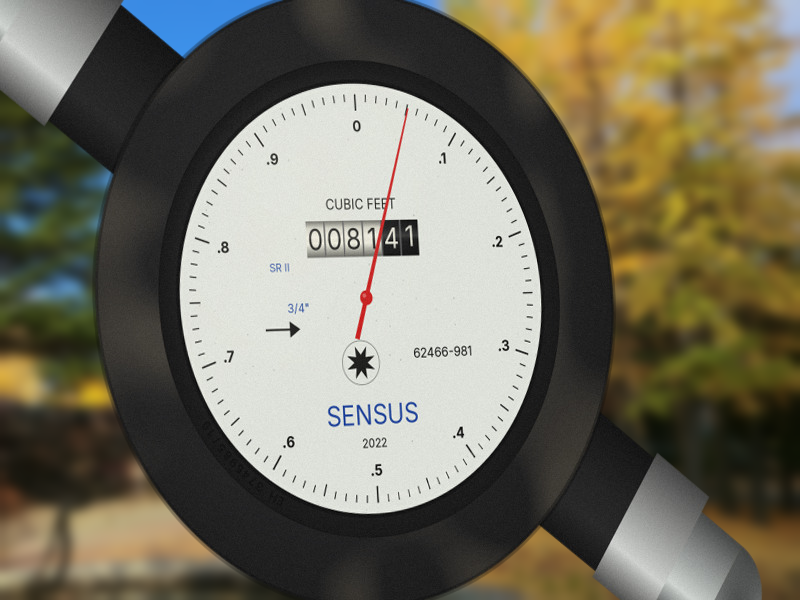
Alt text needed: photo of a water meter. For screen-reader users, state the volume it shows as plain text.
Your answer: 8141.05 ft³
